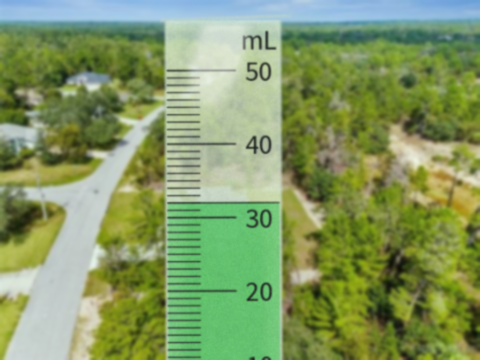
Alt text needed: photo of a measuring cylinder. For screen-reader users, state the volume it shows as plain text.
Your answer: 32 mL
